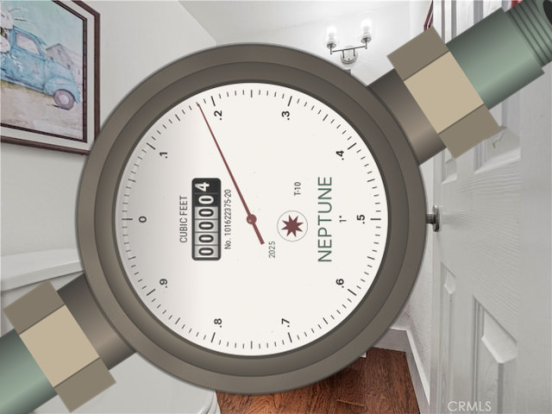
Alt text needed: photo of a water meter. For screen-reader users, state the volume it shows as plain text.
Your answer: 4.18 ft³
